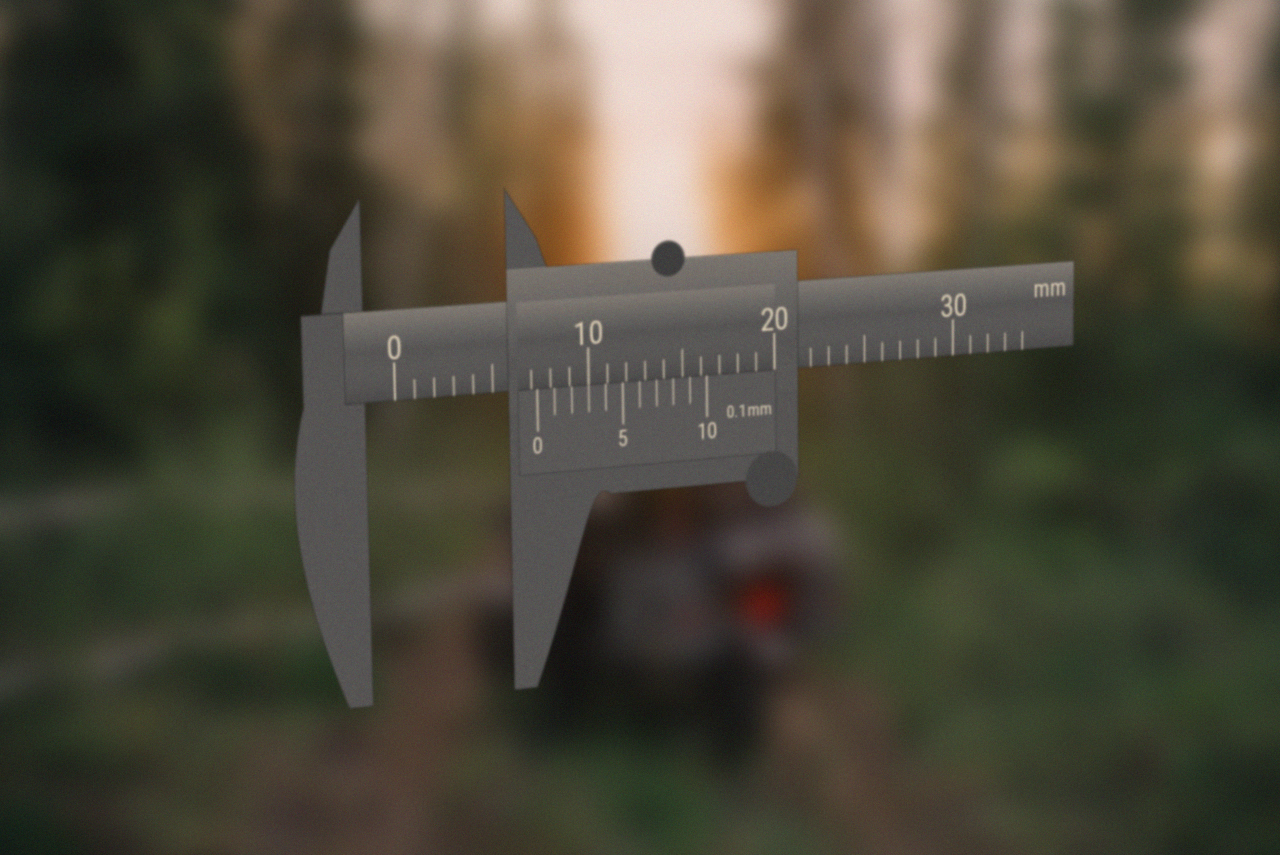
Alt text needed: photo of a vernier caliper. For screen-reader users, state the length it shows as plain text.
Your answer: 7.3 mm
